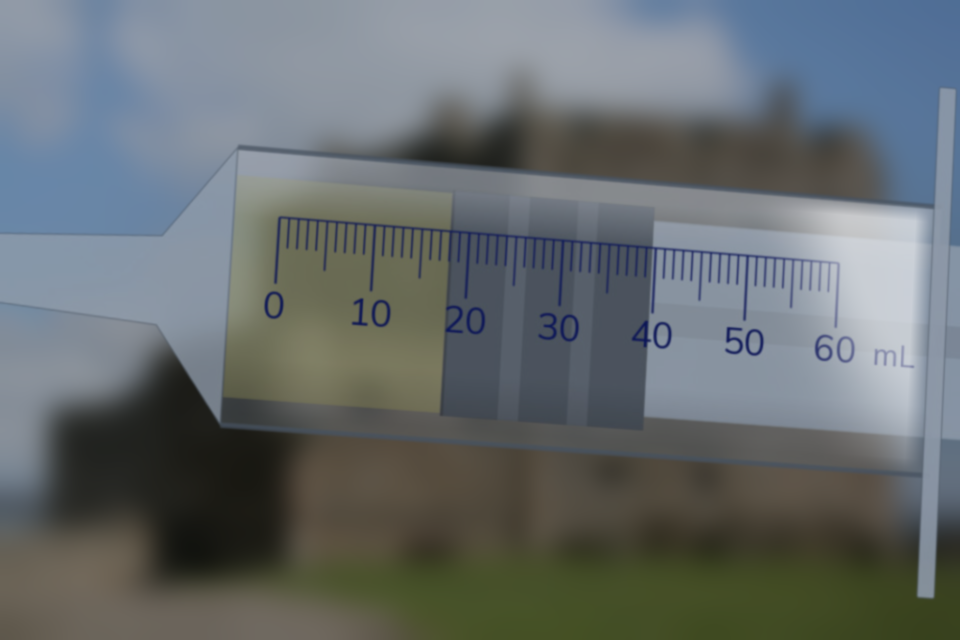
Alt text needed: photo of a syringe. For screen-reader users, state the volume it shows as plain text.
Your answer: 18 mL
